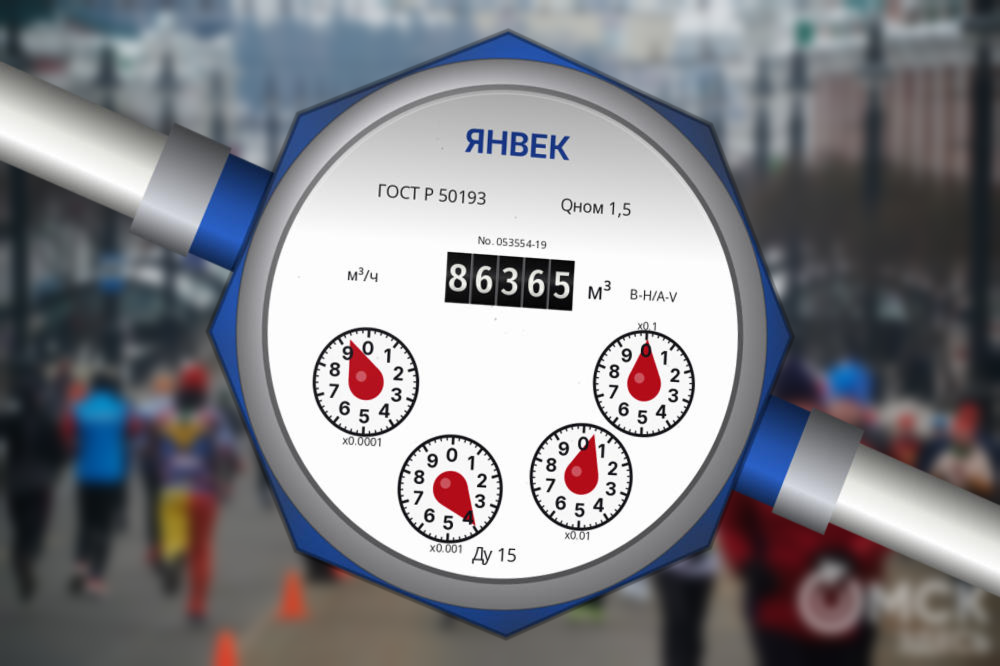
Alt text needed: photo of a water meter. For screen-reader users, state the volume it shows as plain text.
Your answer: 86365.0039 m³
